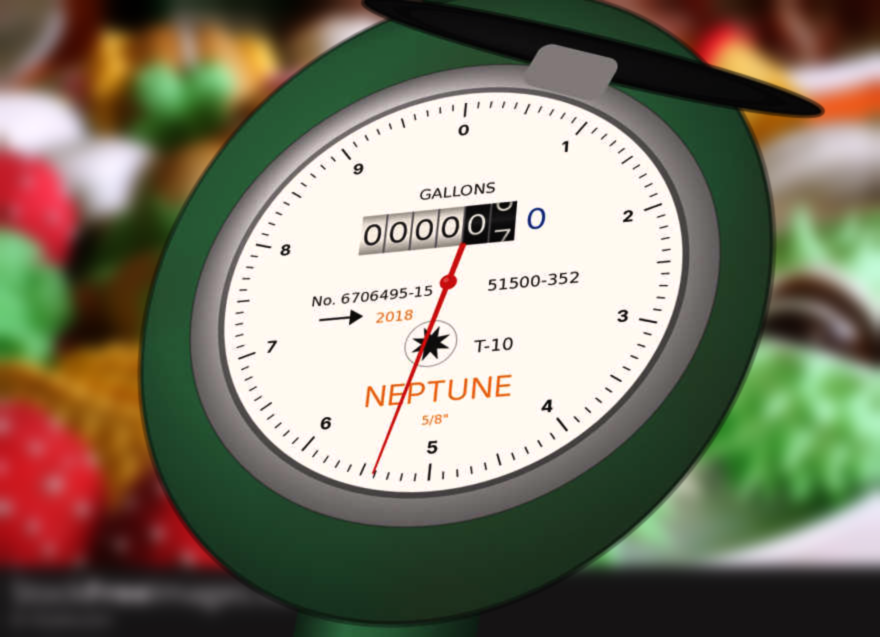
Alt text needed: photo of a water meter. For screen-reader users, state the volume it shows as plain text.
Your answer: 65.4 gal
